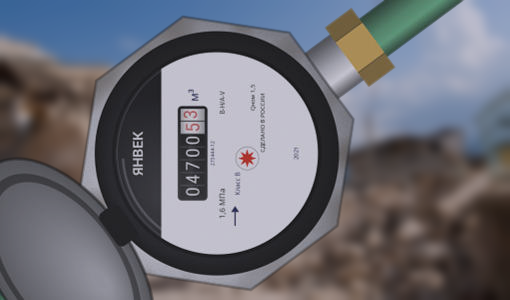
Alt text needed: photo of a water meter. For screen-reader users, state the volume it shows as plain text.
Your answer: 4700.53 m³
